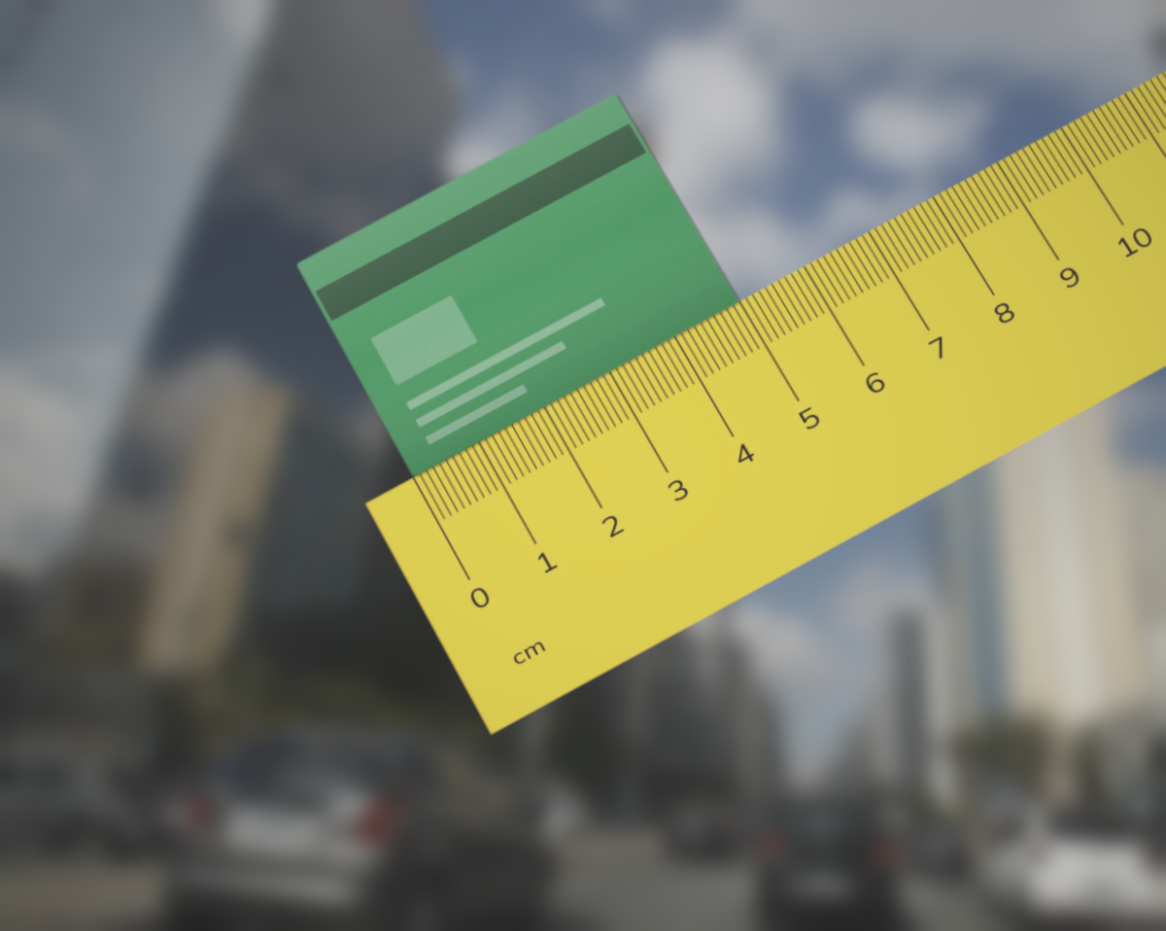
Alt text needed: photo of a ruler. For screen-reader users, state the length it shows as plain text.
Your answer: 5 cm
